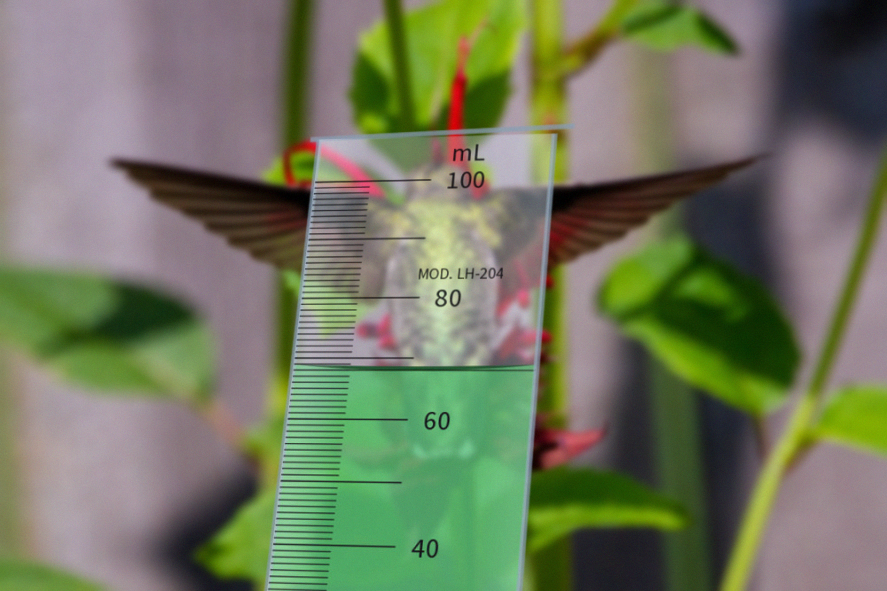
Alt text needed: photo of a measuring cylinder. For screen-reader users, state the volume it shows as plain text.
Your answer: 68 mL
